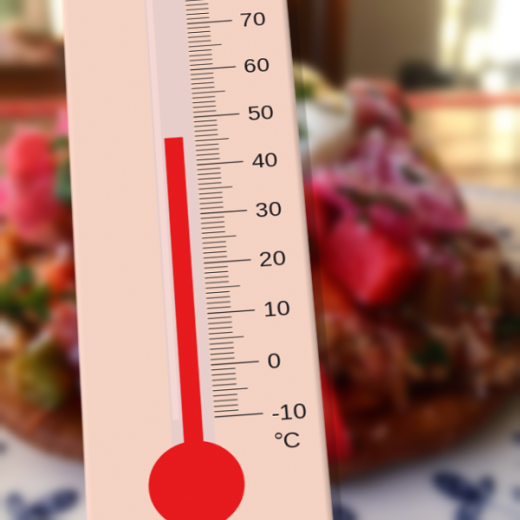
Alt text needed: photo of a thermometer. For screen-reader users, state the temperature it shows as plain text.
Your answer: 46 °C
